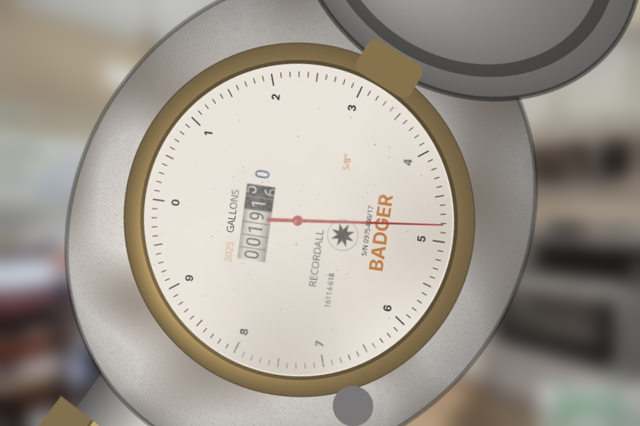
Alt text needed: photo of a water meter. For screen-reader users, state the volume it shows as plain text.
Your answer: 19154.8 gal
